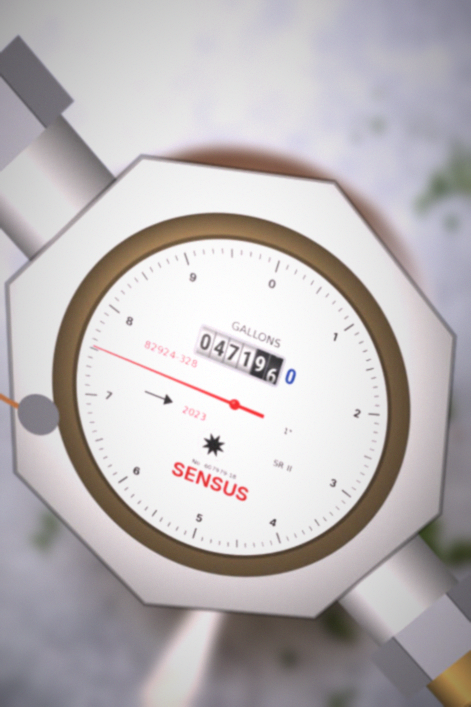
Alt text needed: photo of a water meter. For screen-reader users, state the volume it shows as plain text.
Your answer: 471957.5 gal
